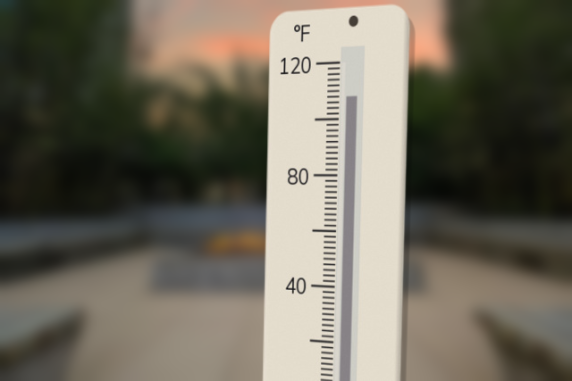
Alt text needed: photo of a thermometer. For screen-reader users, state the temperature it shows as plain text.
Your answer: 108 °F
